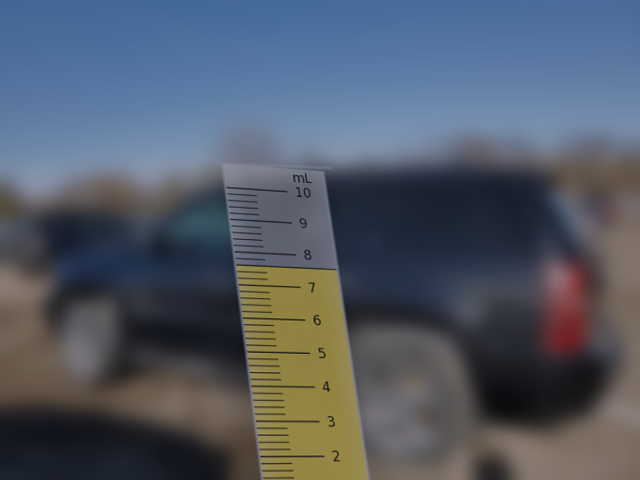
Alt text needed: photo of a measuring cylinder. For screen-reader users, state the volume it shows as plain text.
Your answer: 7.6 mL
